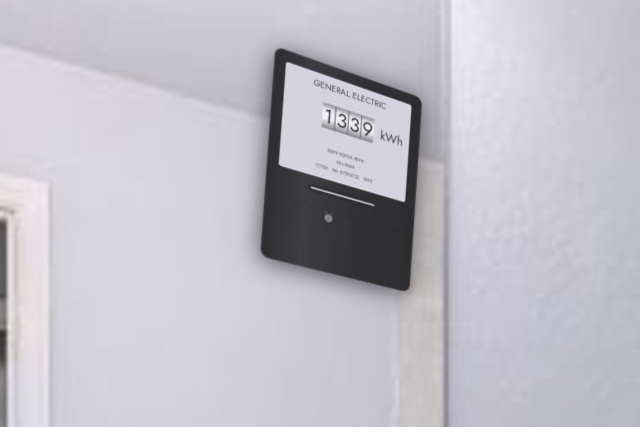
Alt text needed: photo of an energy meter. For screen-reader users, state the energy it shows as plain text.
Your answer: 1339 kWh
